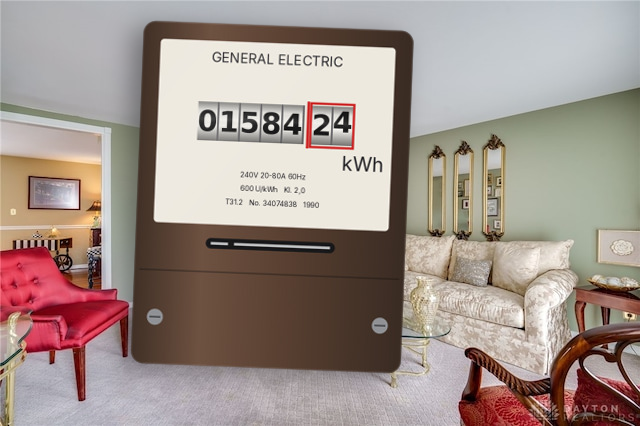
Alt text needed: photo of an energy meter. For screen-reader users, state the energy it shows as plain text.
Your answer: 1584.24 kWh
